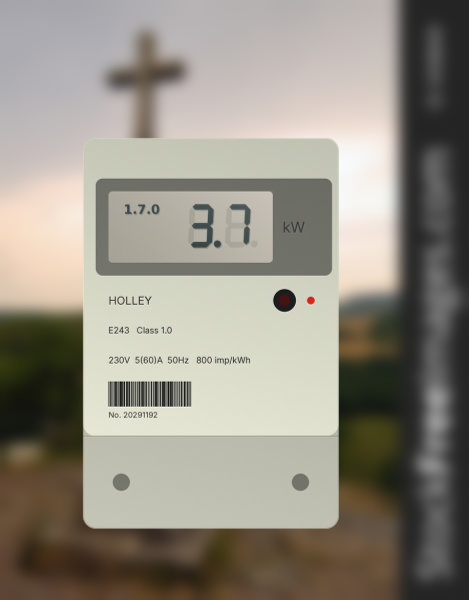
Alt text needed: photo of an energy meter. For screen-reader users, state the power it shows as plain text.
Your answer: 3.7 kW
